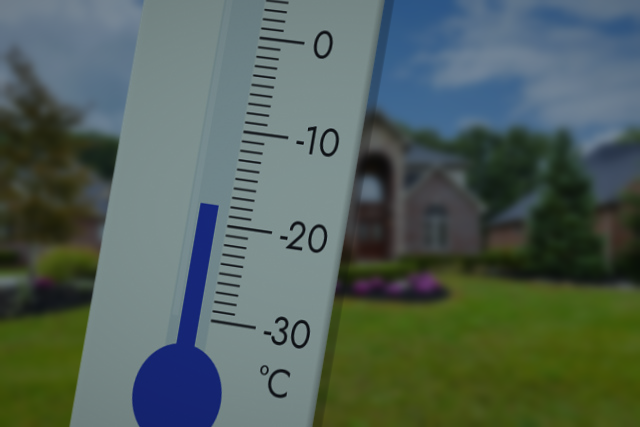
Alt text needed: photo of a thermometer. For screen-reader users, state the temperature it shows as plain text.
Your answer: -18 °C
